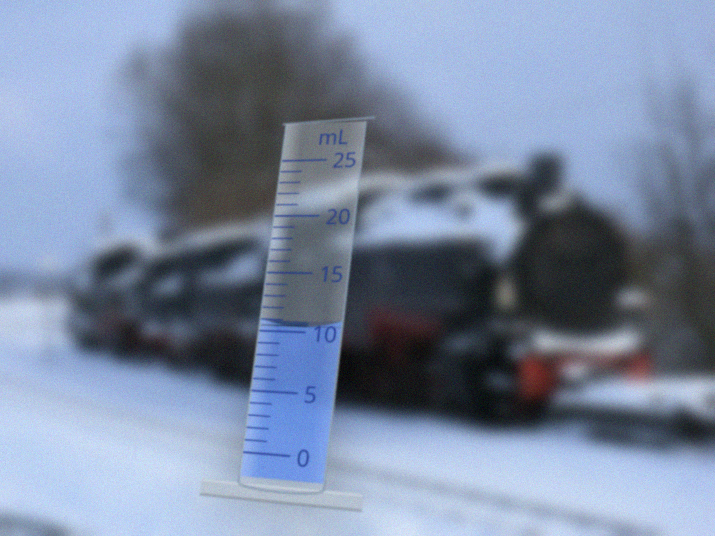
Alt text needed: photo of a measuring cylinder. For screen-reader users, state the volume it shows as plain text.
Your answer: 10.5 mL
